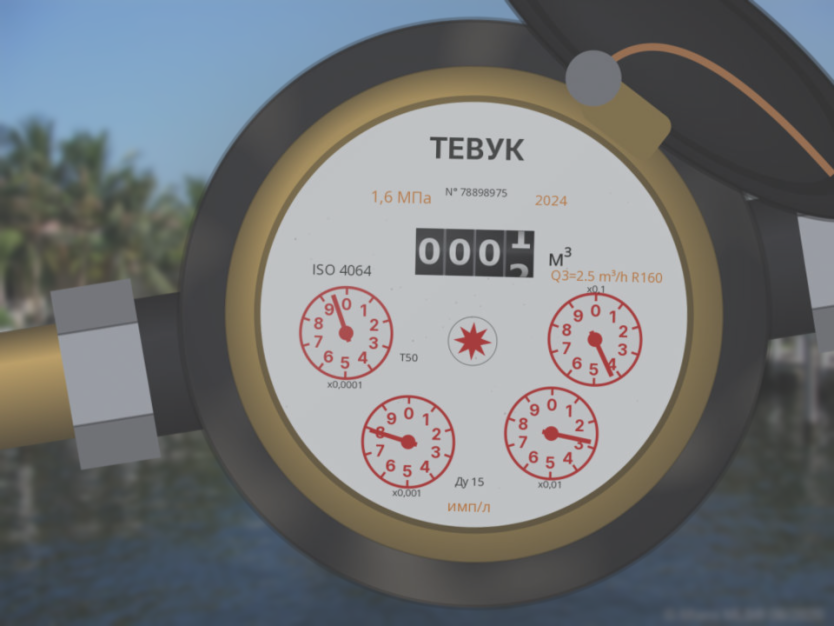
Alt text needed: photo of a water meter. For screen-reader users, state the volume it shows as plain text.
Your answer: 1.4279 m³
